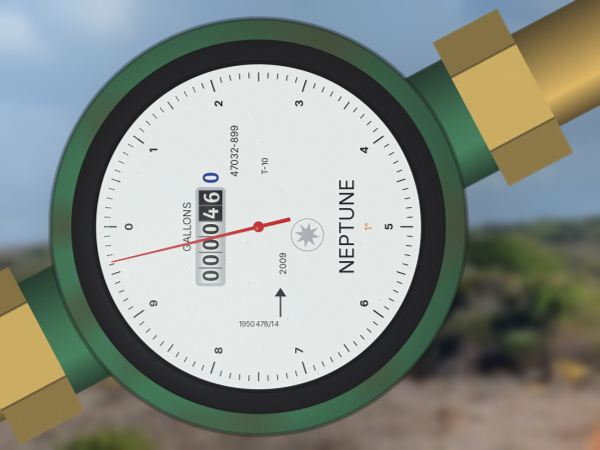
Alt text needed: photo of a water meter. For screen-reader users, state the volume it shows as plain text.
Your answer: 459.6 gal
